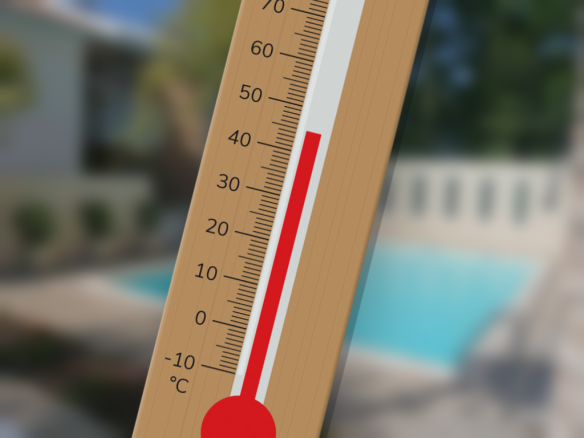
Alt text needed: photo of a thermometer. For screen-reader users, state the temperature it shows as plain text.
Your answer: 45 °C
